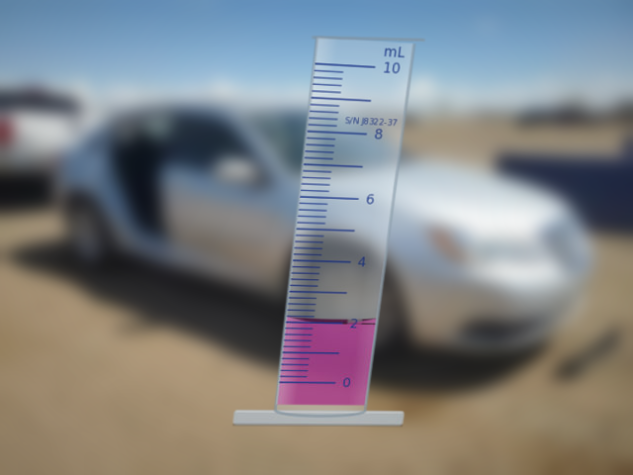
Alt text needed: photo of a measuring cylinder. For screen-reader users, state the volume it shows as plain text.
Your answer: 2 mL
